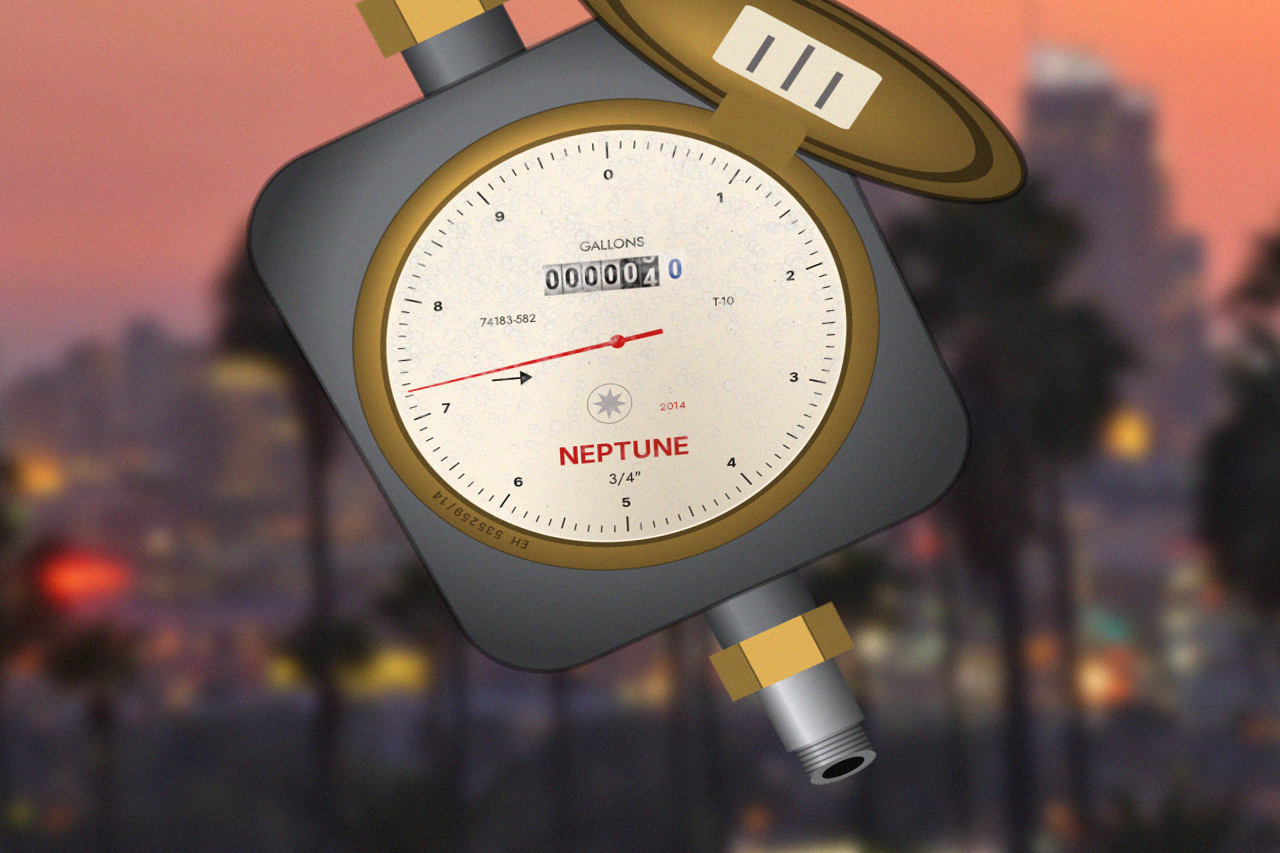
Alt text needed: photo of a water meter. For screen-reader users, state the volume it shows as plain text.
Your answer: 37.2 gal
